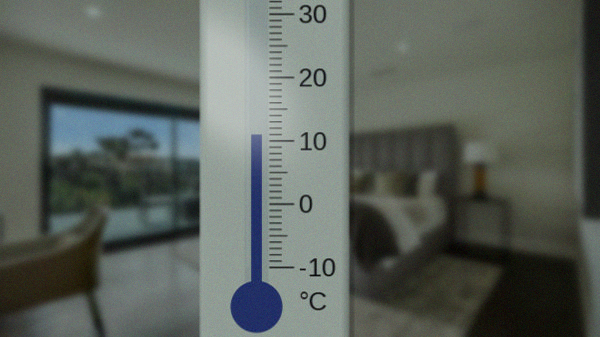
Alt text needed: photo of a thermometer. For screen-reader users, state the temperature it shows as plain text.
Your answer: 11 °C
